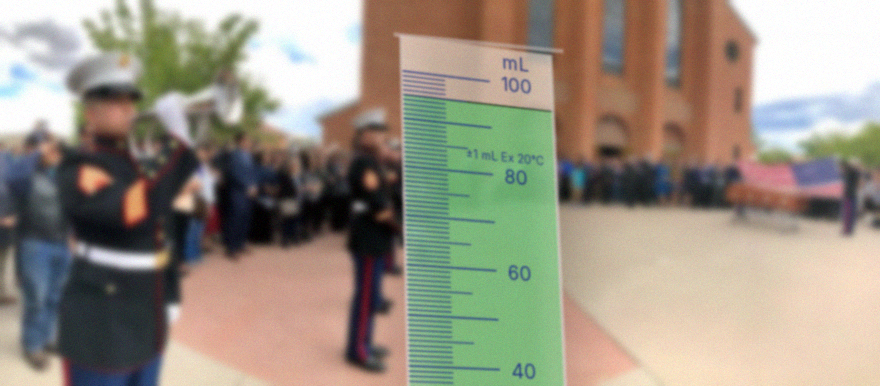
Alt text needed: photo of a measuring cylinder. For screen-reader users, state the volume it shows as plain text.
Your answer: 95 mL
